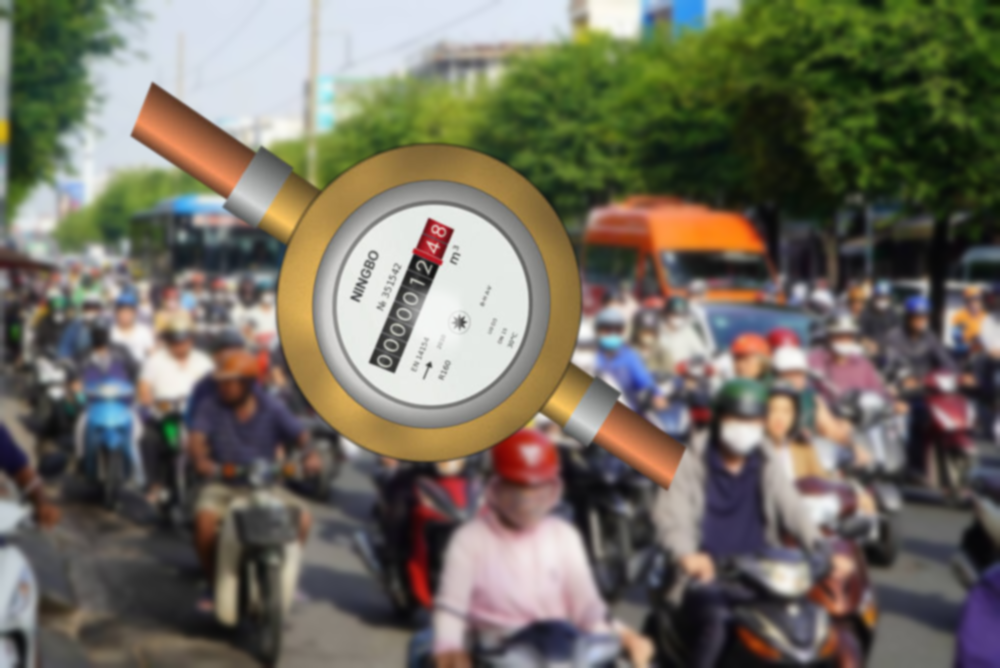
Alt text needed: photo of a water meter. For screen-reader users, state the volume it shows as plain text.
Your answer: 12.48 m³
